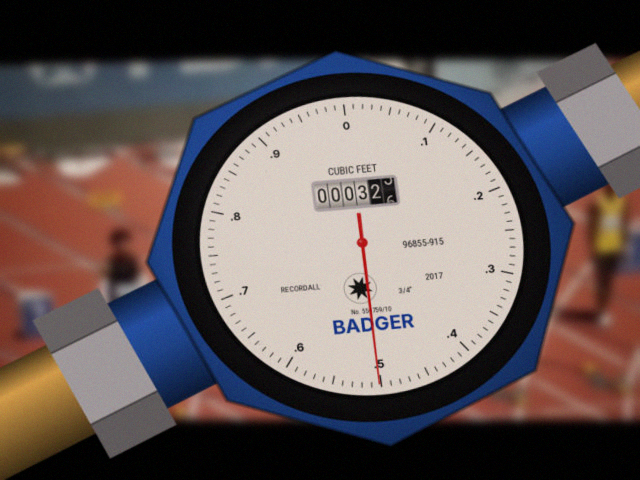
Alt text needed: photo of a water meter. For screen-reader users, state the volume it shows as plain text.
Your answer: 325.50 ft³
